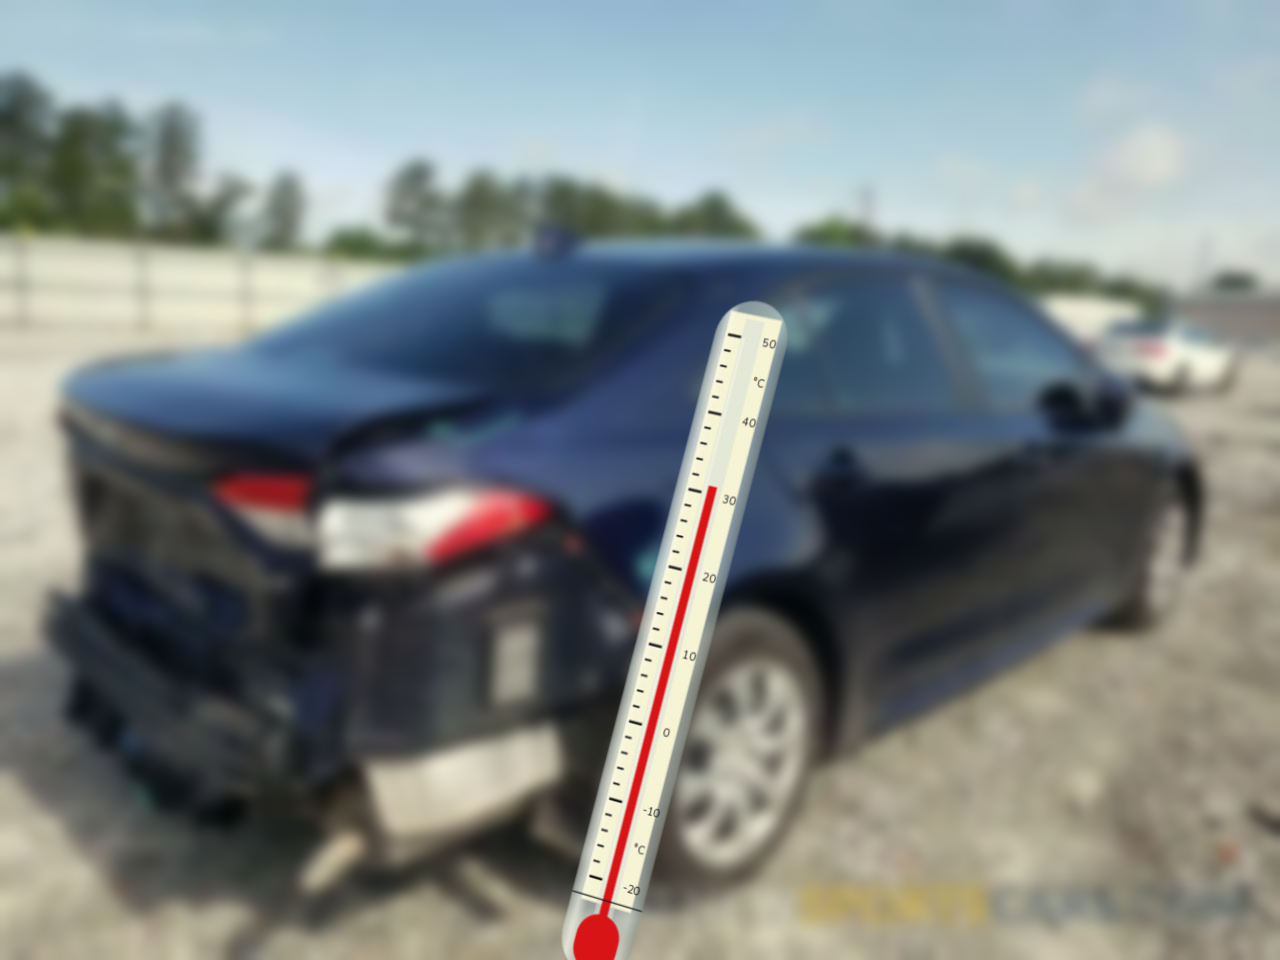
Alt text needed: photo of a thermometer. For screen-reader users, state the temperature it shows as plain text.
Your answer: 31 °C
